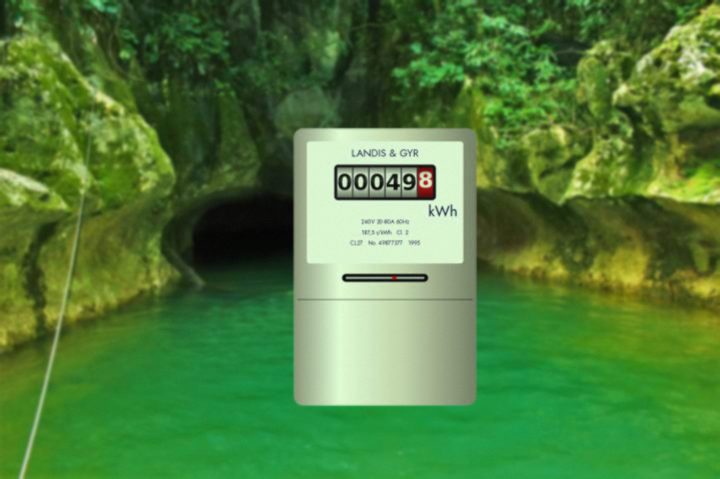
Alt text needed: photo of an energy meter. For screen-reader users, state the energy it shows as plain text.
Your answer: 49.8 kWh
